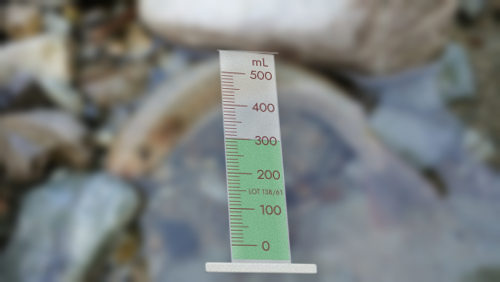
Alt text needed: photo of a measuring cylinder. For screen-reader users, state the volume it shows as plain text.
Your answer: 300 mL
